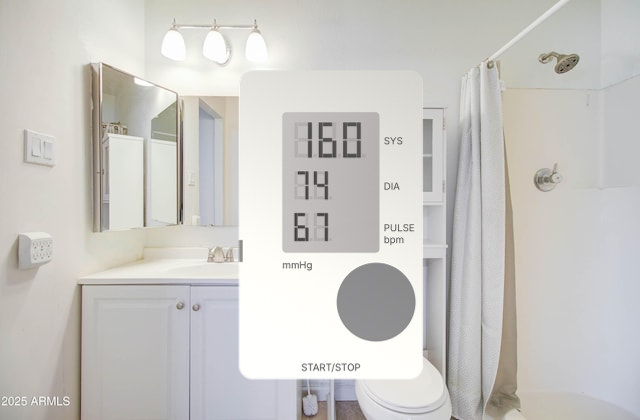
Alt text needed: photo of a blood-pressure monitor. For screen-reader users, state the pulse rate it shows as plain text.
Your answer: 67 bpm
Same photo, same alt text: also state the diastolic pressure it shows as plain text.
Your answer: 74 mmHg
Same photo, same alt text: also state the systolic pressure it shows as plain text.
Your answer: 160 mmHg
